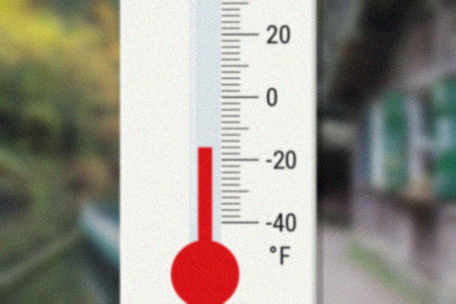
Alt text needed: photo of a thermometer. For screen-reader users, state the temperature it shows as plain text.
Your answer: -16 °F
